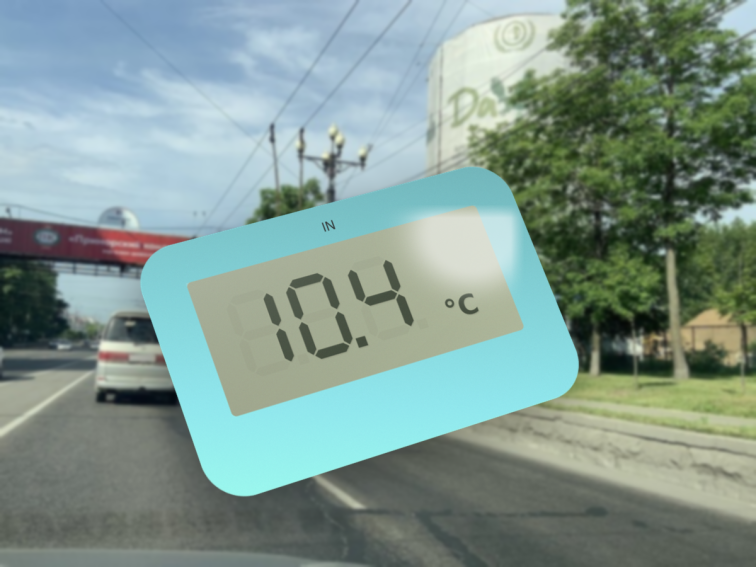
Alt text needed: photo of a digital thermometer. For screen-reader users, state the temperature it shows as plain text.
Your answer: 10.4 °C
